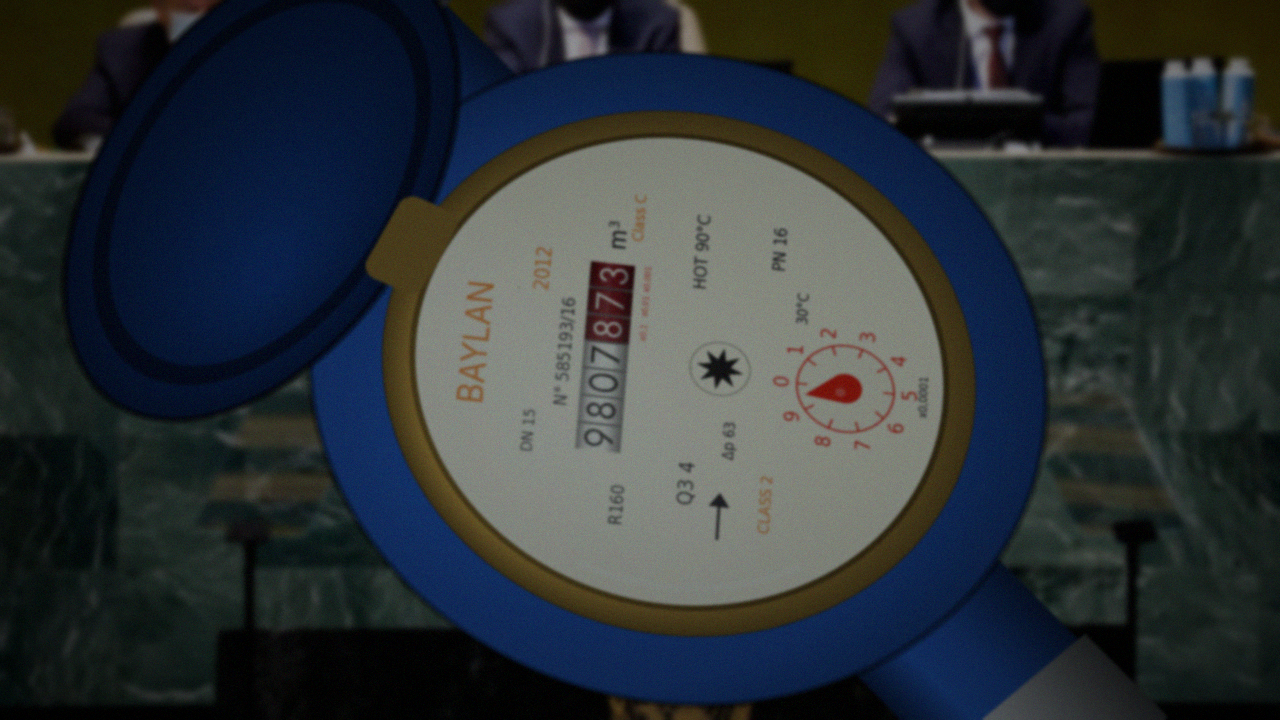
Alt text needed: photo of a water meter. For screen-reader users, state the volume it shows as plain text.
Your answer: 9807.8729 m³
